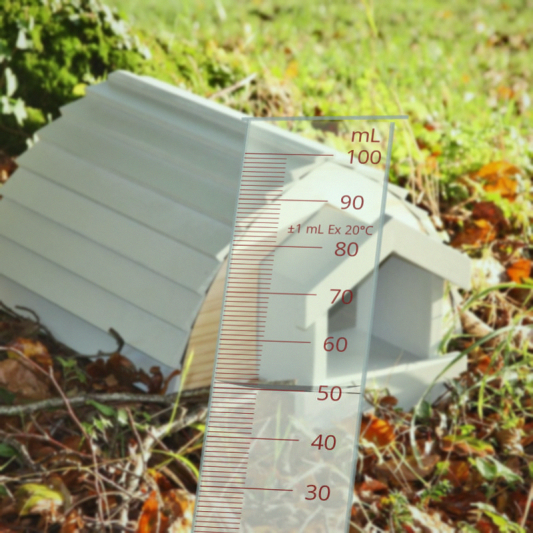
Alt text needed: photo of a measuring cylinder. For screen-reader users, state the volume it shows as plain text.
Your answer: 50 mL
